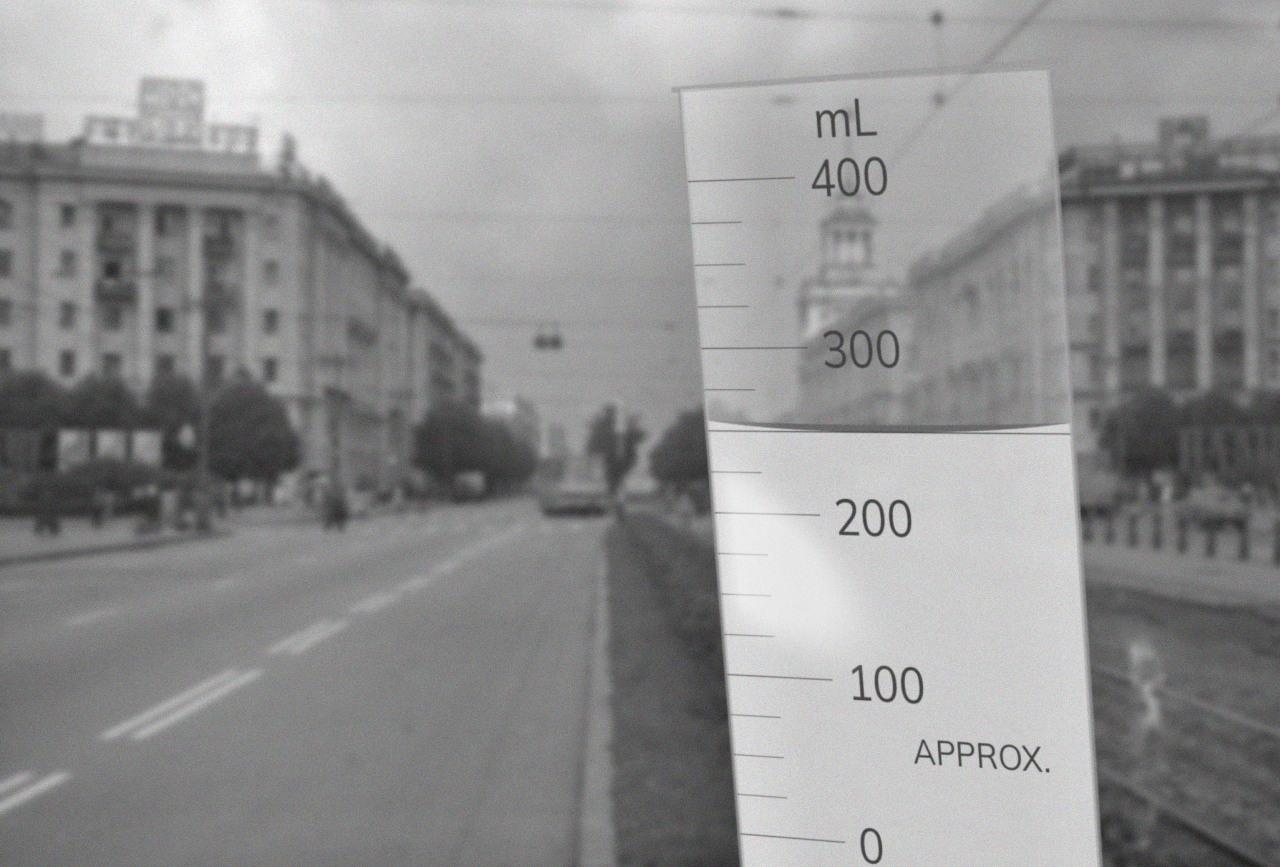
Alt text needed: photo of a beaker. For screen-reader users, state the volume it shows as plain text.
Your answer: 250 mL
